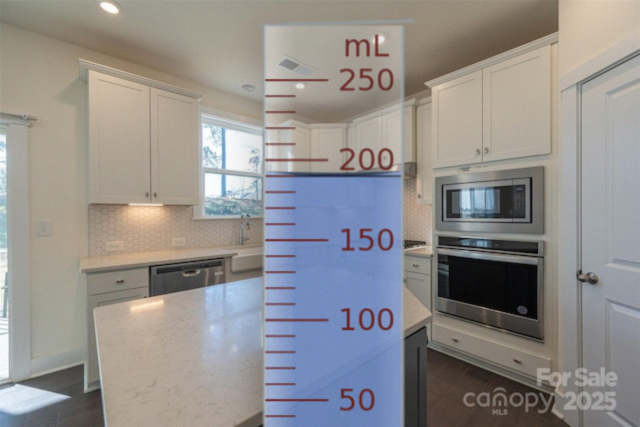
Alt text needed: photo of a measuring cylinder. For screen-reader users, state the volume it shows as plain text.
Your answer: 190 mL
